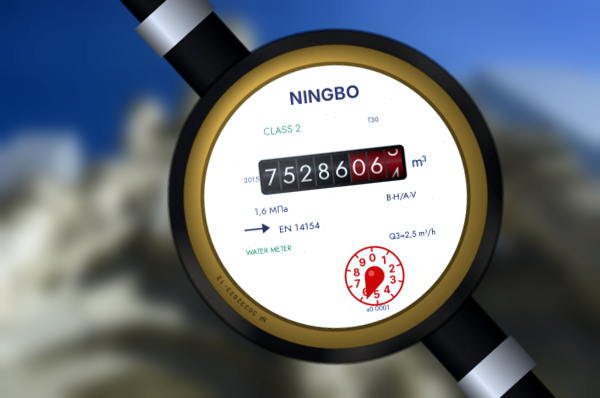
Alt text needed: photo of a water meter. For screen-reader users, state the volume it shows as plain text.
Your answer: 75286.0635 m³
